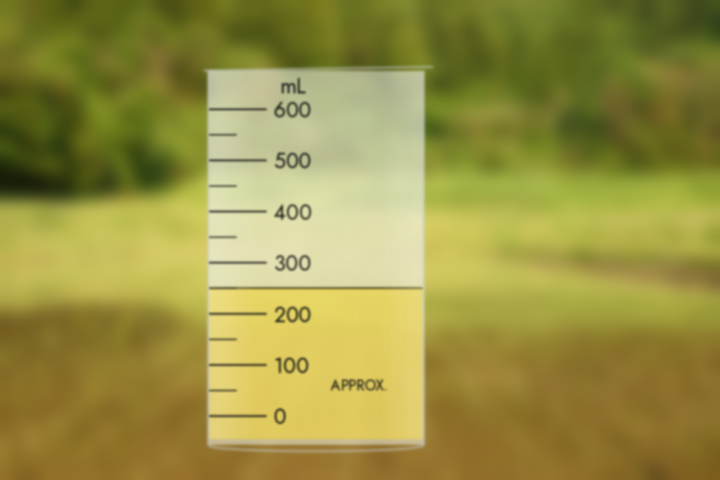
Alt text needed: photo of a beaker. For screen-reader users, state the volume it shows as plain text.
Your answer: 250 mL
